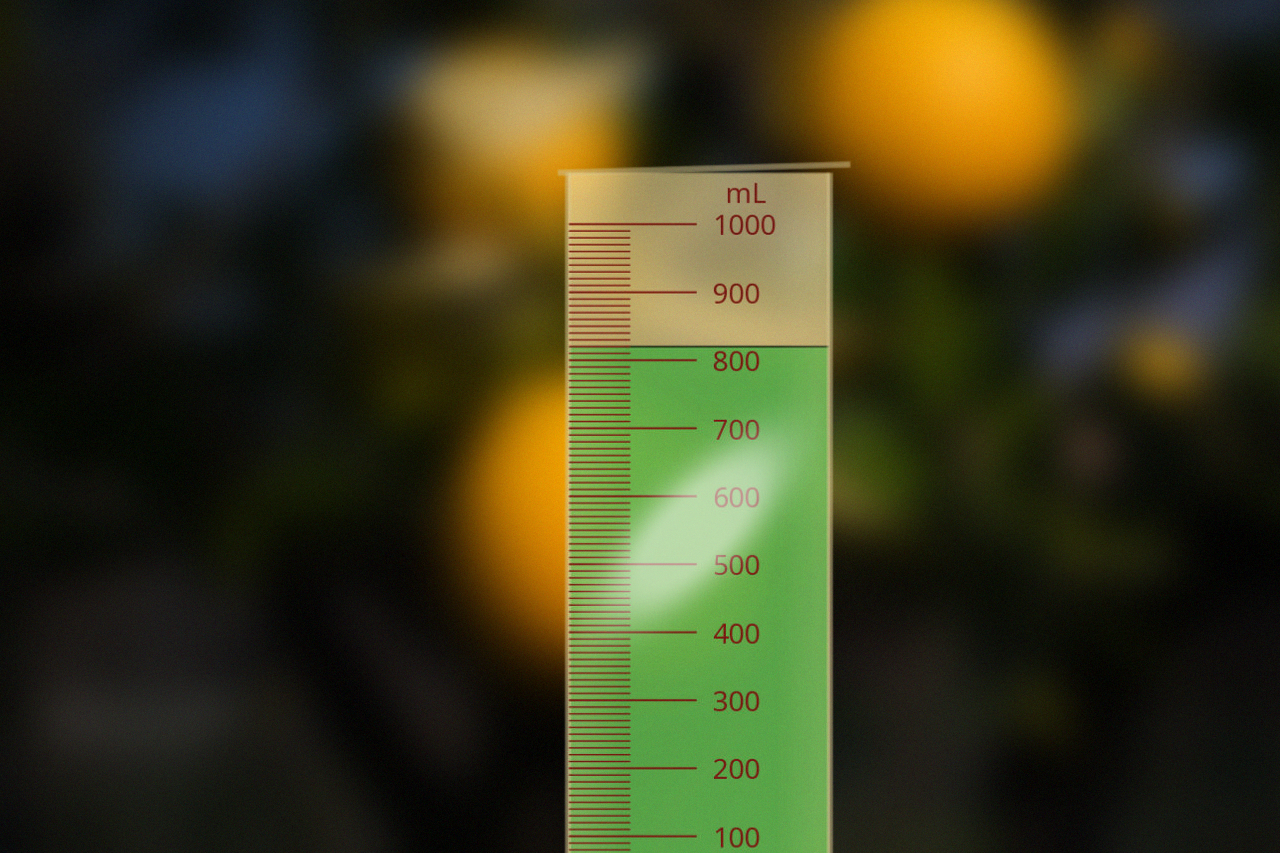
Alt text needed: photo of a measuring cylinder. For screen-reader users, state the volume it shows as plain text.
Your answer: 820 mL
